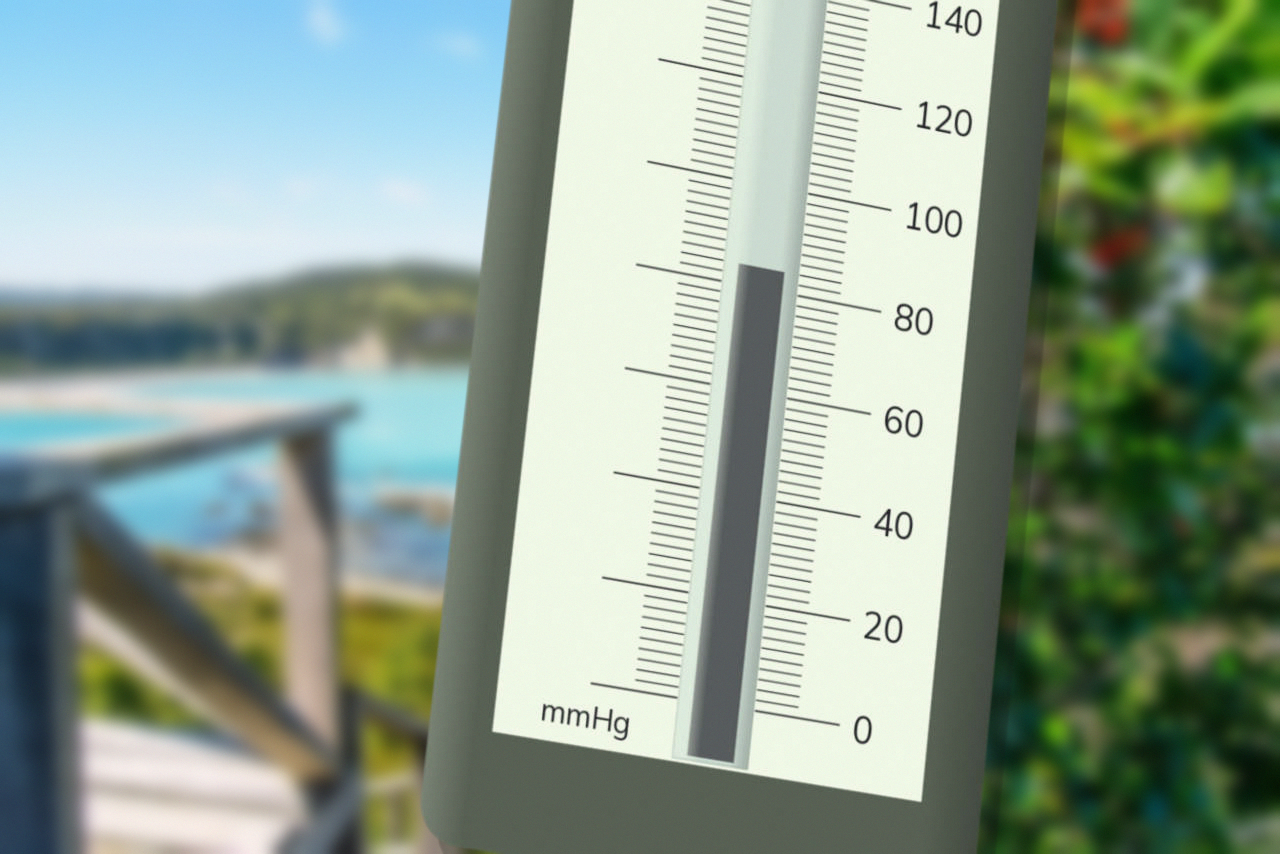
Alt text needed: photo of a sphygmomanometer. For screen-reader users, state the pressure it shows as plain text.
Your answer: 84 mmHg
